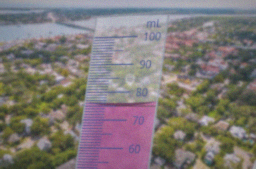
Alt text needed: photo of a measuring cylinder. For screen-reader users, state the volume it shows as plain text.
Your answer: 75 mL
